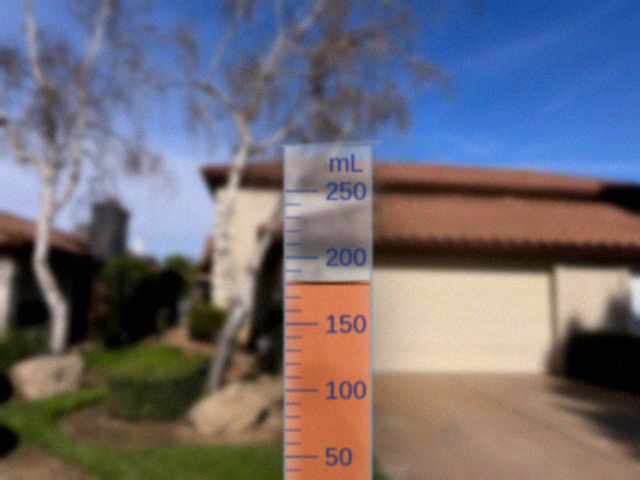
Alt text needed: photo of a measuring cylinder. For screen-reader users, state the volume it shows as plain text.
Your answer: 180 mL
